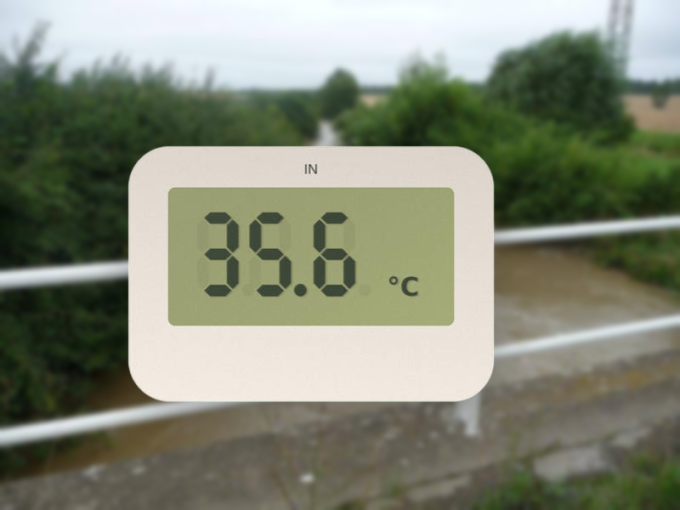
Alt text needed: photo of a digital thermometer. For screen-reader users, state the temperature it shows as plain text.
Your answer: 35.6 °C
